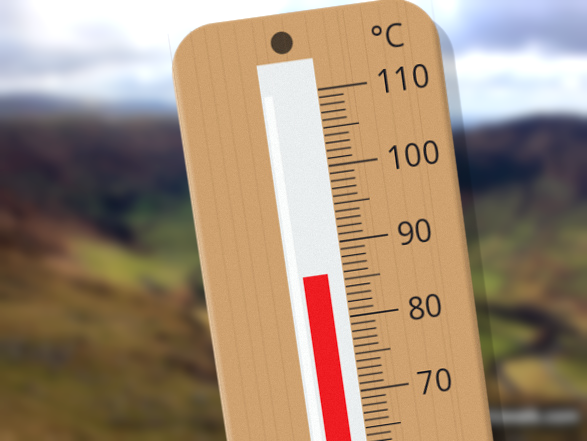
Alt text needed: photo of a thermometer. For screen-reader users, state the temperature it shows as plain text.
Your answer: 86 °C
